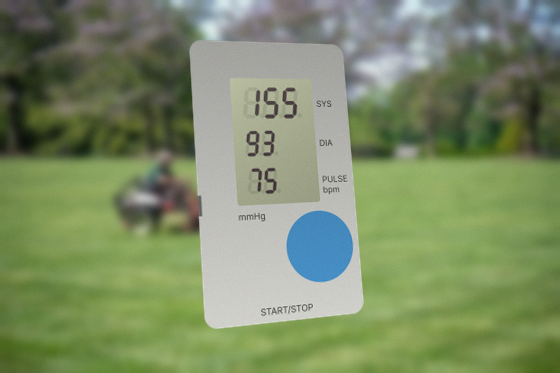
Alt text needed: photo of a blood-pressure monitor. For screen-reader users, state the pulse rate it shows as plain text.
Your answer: 75 bpm
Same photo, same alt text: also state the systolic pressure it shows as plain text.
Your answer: 155 mmHg
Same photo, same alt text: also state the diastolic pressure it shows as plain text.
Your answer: 93 mmHg
